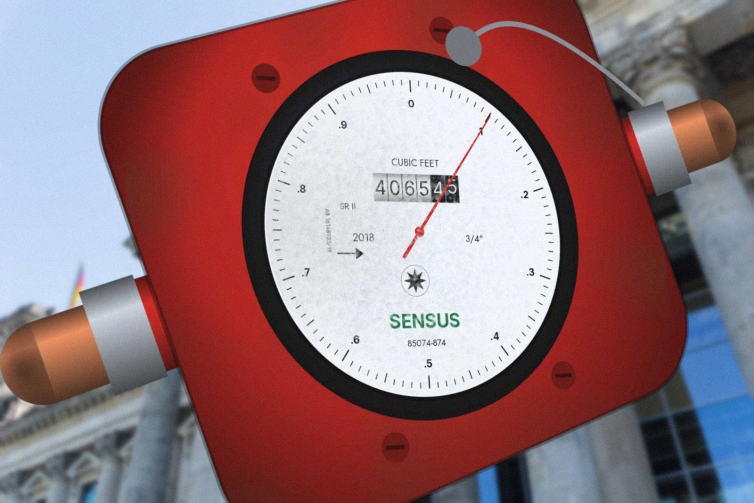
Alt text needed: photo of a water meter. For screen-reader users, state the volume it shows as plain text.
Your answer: 406545.10 ft³
